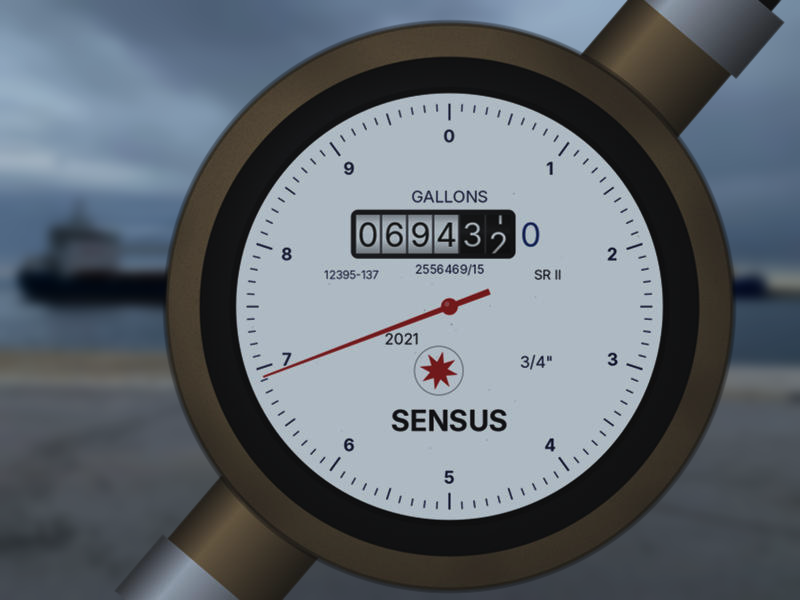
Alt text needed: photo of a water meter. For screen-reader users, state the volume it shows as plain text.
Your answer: 694316.9 gal
